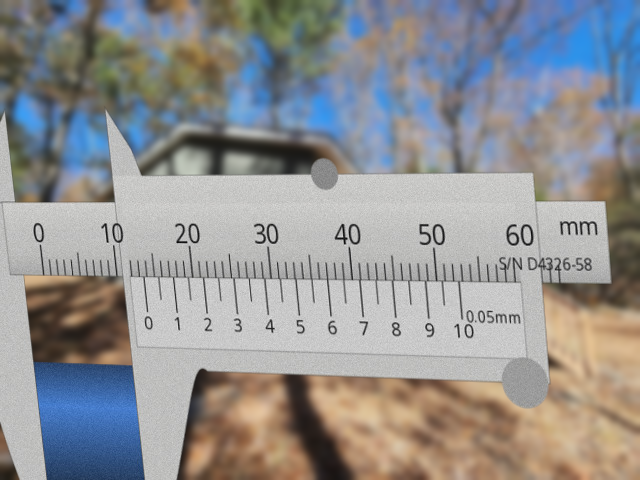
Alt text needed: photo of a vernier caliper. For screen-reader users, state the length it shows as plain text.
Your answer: 13.6 mm
